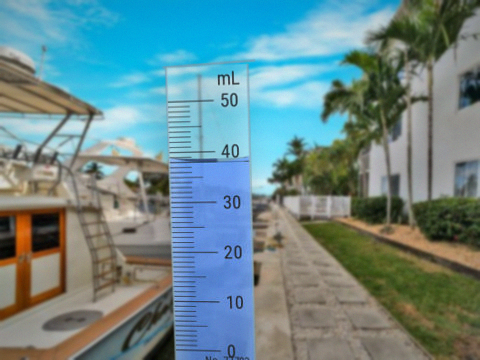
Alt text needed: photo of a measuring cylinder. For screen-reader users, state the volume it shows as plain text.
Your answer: 38 mL
